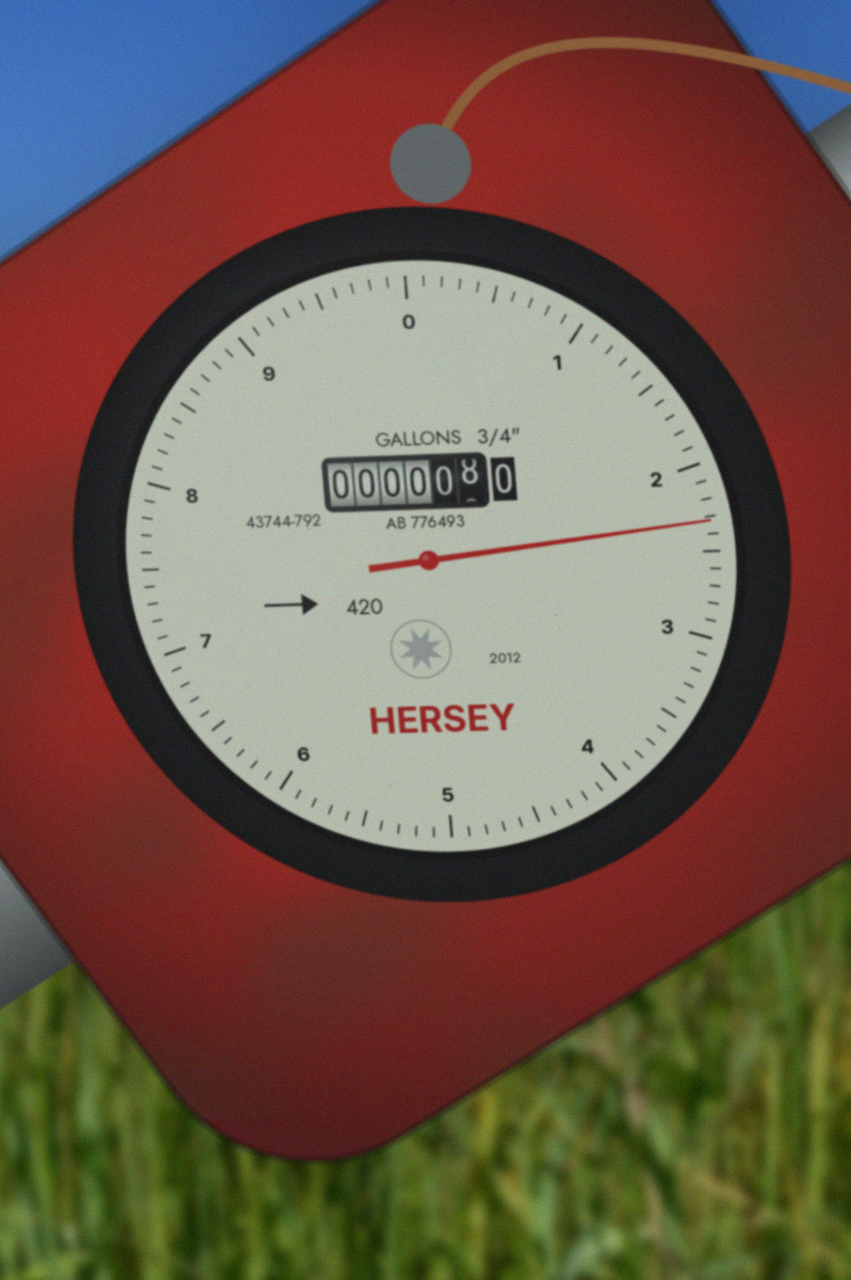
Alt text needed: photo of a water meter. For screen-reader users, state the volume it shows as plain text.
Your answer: 82.3 gal
